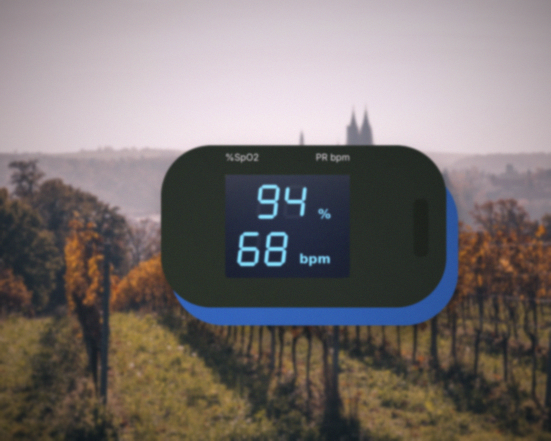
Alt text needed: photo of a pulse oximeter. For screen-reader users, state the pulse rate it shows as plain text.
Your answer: 68 bpm
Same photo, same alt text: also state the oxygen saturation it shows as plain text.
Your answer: 94 %
